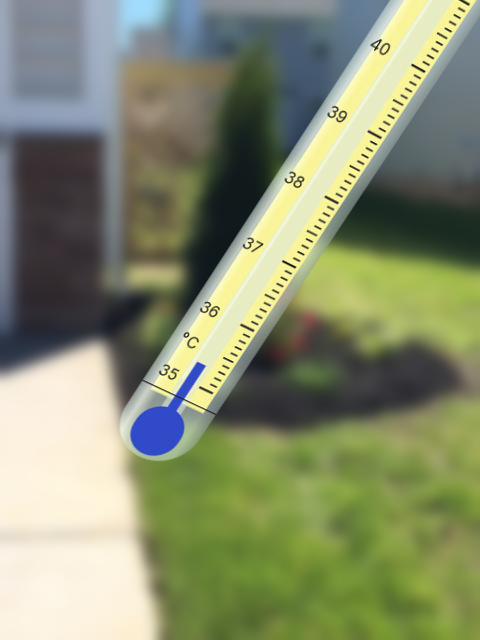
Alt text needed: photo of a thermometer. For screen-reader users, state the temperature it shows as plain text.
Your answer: 35.3 °C
